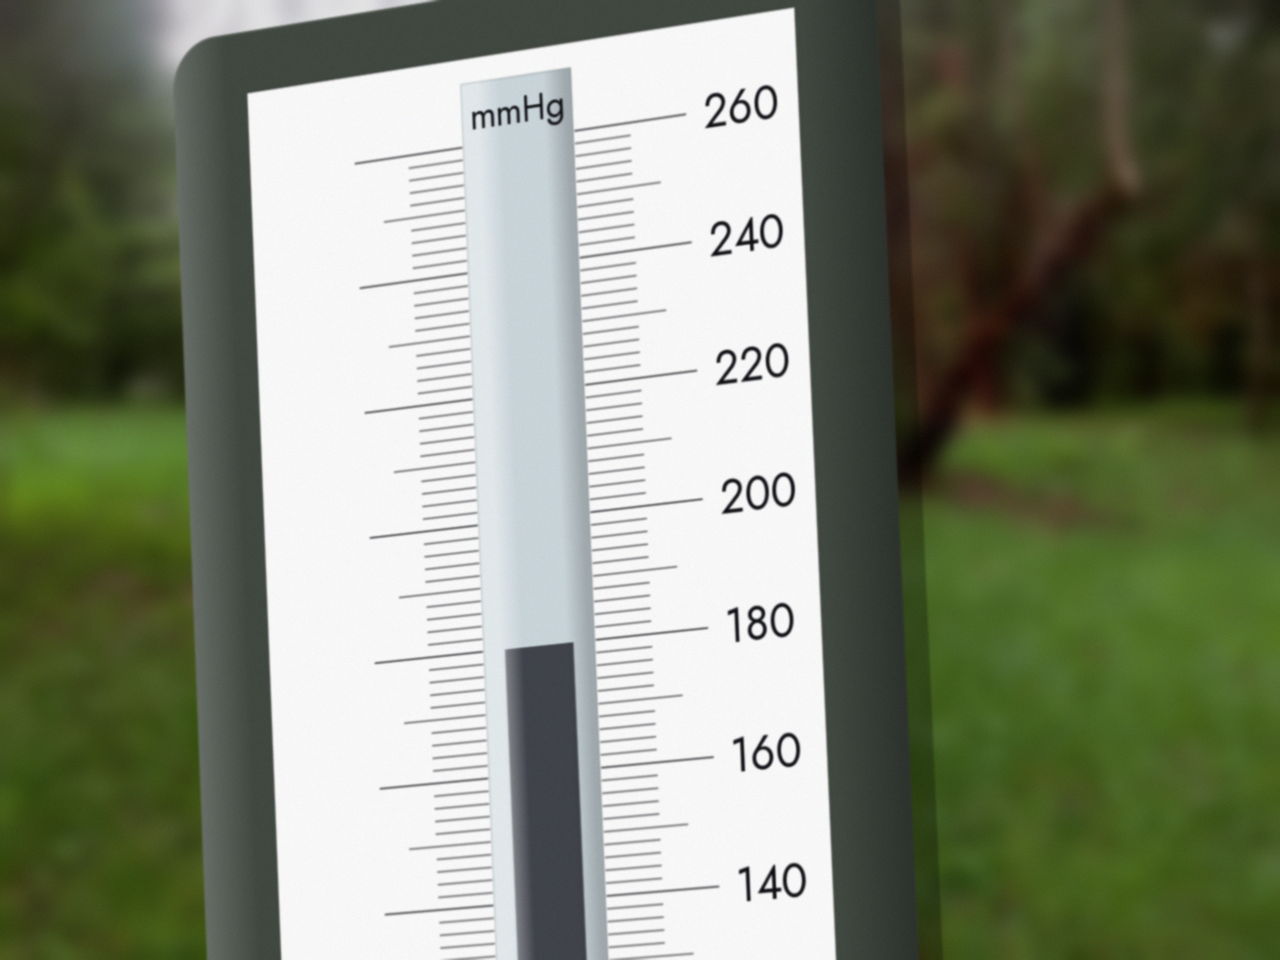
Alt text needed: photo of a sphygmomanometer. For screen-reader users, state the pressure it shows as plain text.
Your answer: 180 mmHg
